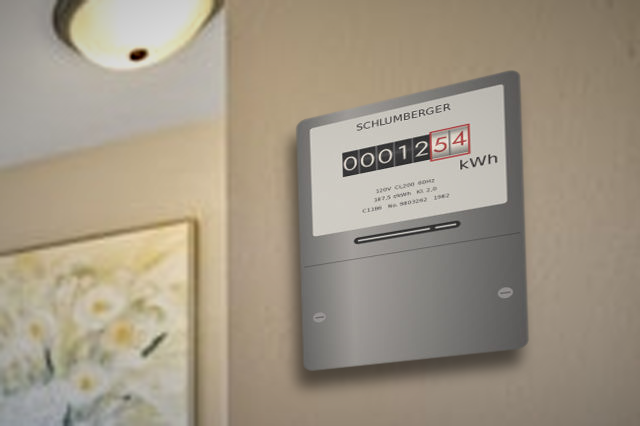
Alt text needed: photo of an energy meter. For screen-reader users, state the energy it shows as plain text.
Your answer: 12.54 kWh
